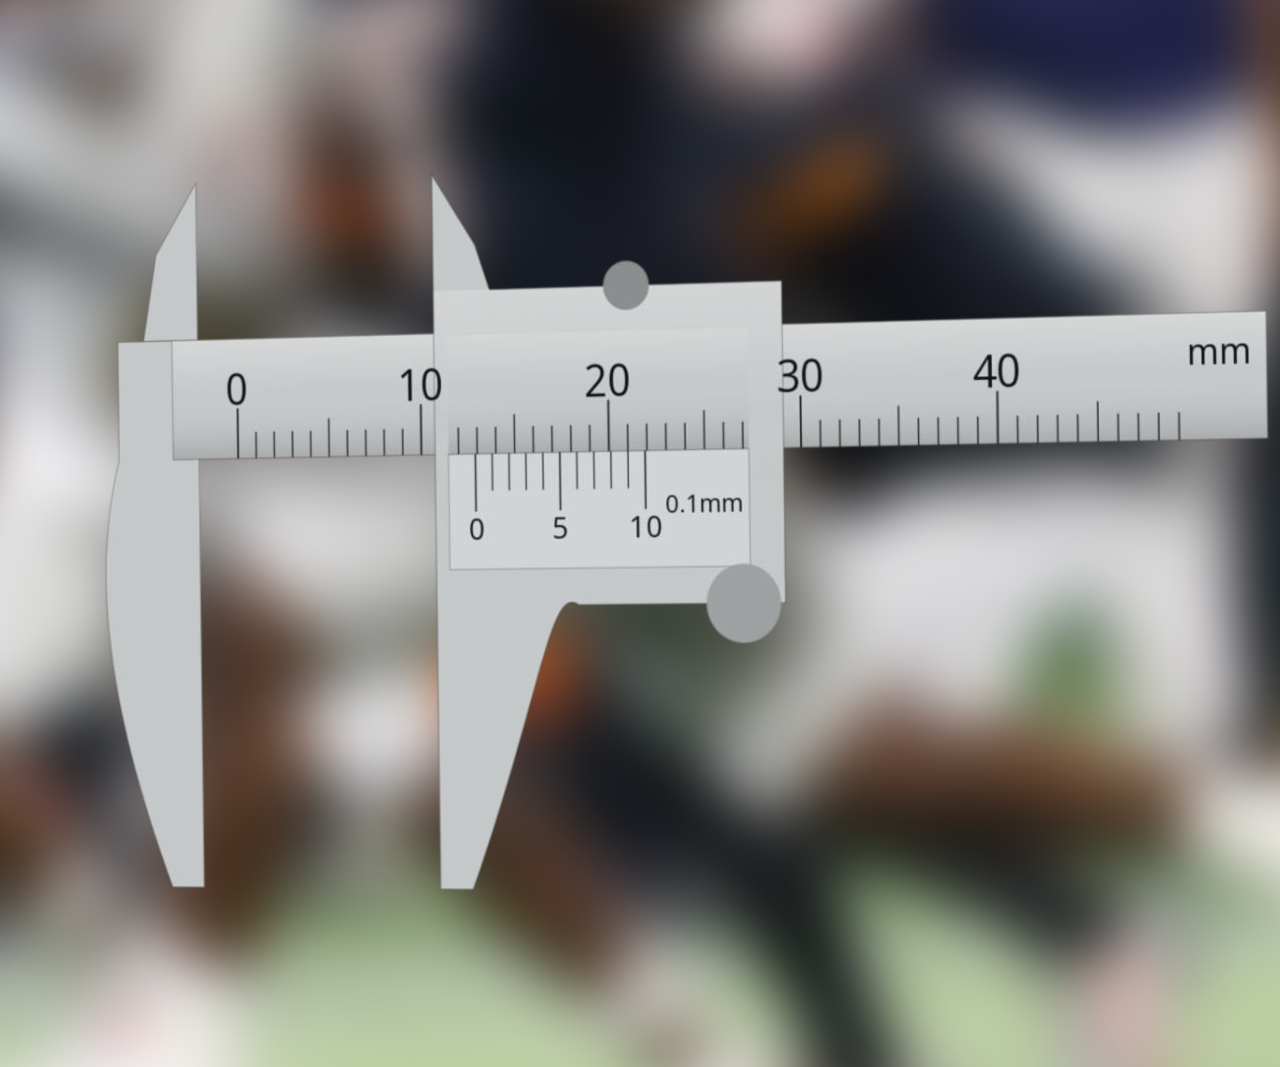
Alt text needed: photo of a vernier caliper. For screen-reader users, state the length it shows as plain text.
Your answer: 12.9 mm
